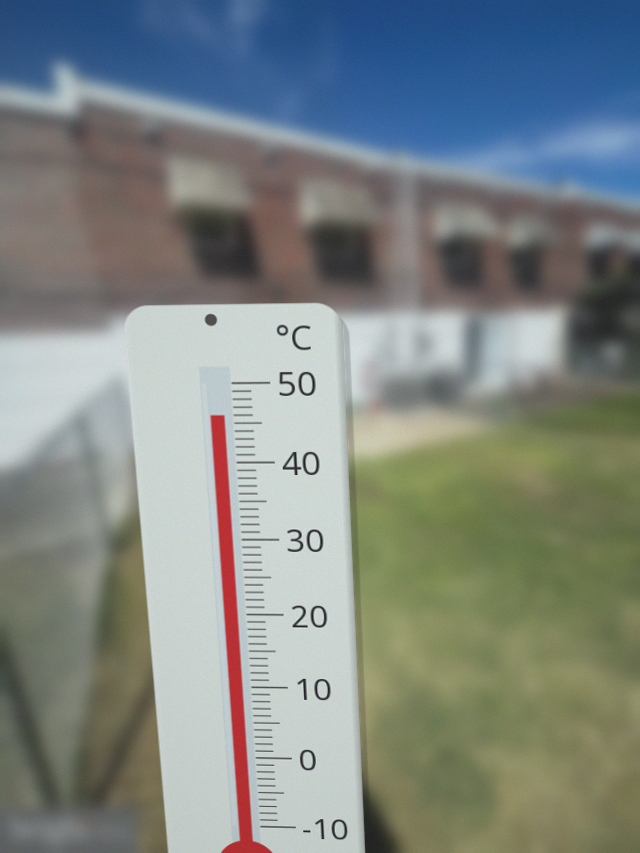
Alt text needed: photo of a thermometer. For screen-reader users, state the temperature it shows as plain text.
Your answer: 46 °C
